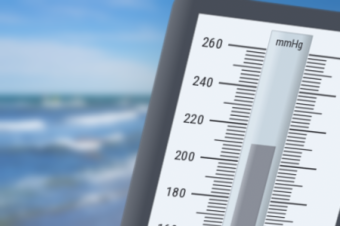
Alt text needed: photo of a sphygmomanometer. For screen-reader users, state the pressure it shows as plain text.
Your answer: 210 mmHg
